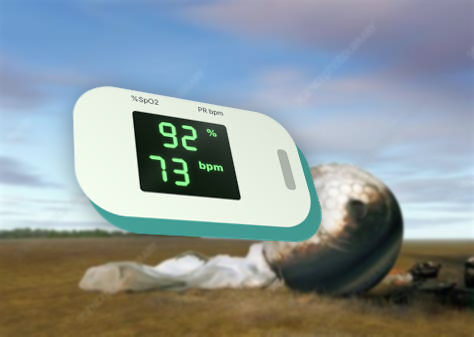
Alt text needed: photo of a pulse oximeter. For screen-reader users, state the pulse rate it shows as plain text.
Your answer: 73 bpm
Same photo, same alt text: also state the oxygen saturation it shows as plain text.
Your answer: 92 %
